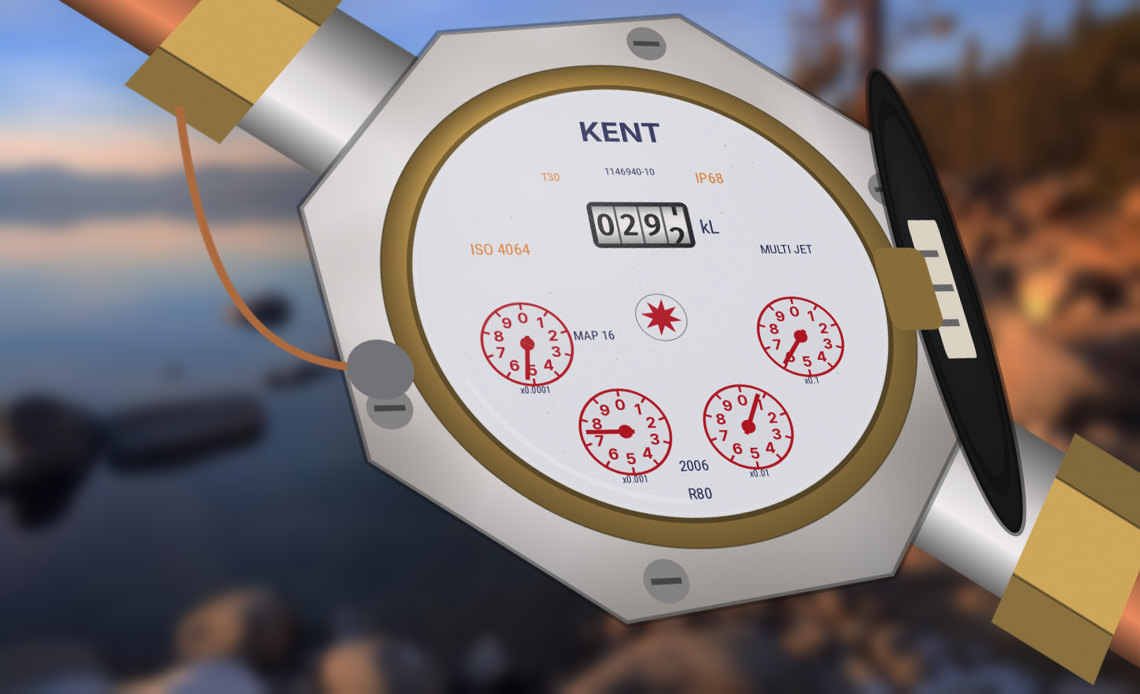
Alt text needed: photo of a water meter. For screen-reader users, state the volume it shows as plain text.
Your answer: 291.6075 kL
